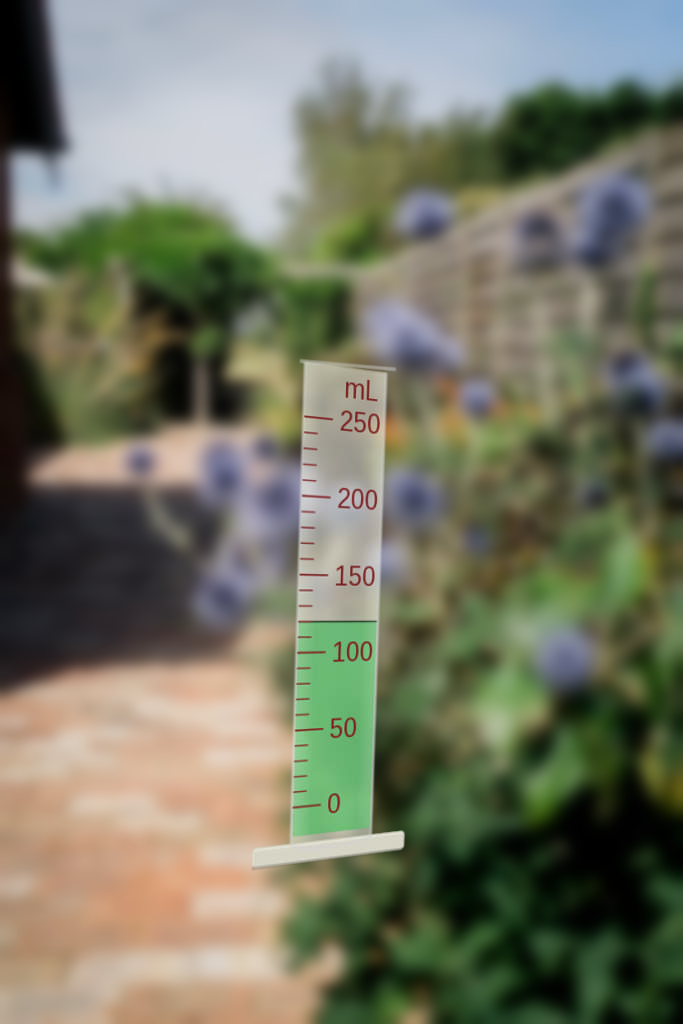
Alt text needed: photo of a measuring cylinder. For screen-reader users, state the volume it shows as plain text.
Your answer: 120 mL
